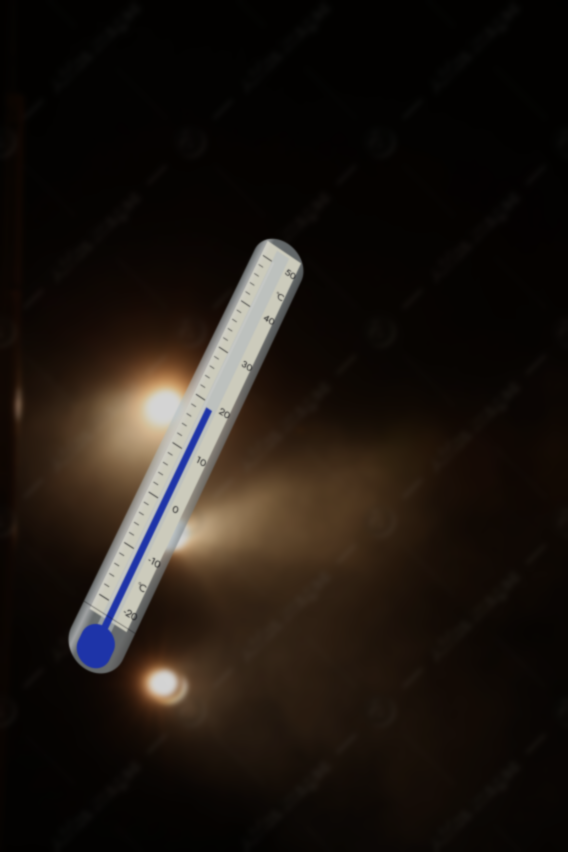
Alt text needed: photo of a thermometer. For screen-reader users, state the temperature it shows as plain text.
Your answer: 19 °C
